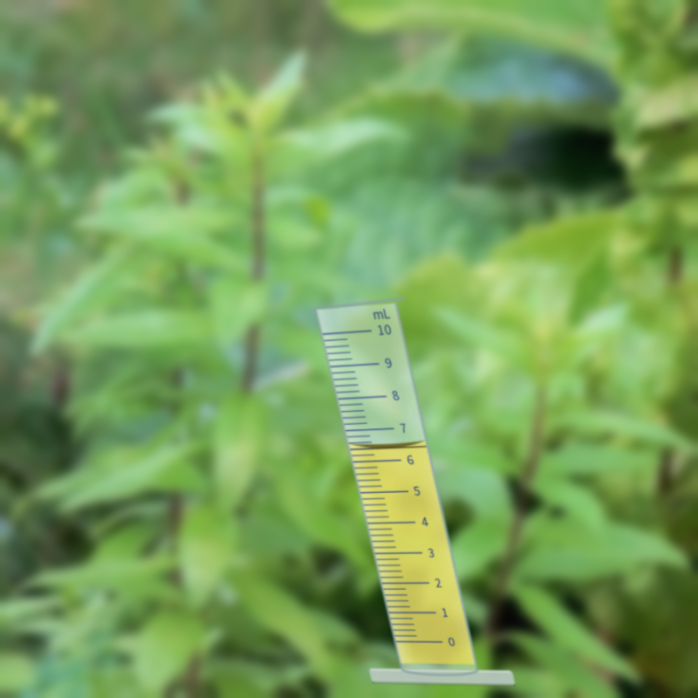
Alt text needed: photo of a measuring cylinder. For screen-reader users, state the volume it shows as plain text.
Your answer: 6.4 mL
